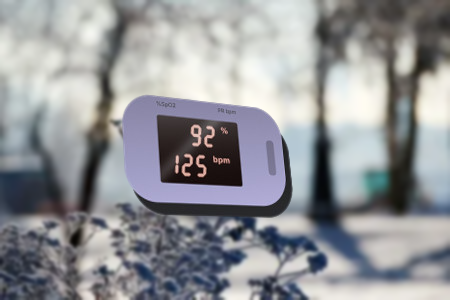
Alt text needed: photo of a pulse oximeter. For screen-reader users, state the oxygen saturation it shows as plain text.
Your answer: 92 %
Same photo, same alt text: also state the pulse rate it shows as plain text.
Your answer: 125 bpm
